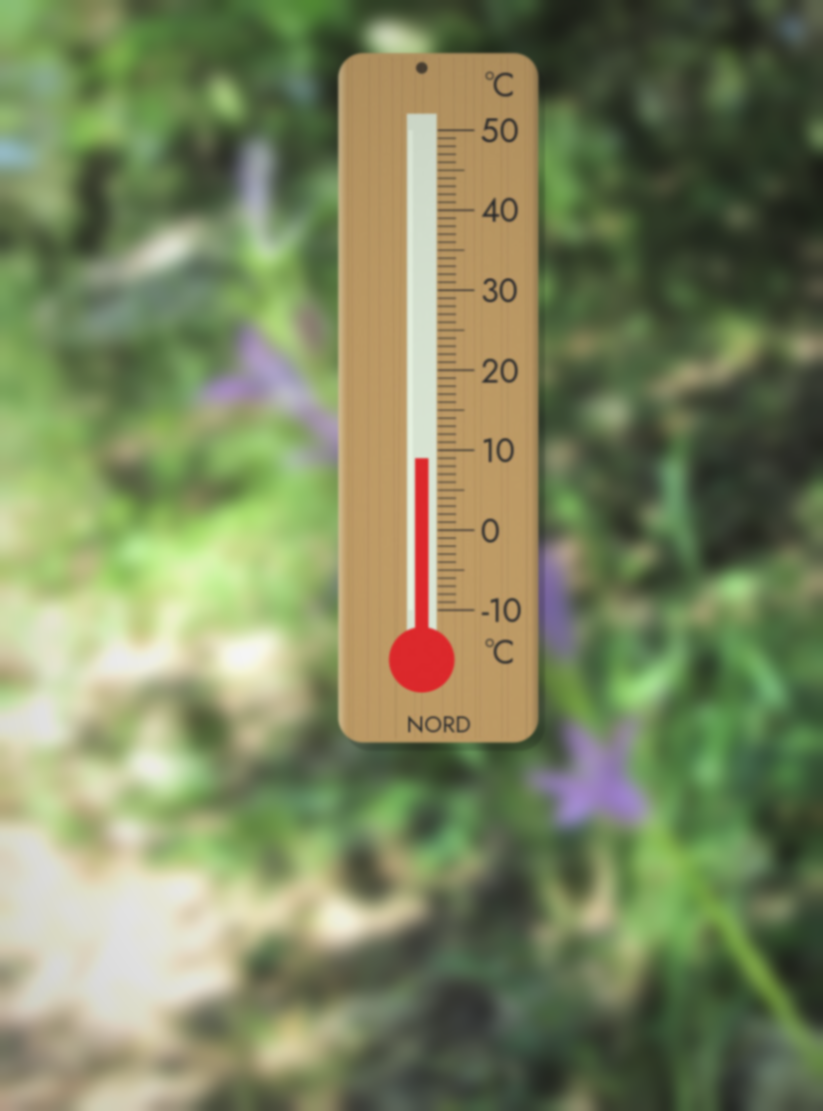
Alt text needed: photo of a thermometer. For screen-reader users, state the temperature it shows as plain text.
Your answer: 9 °C
